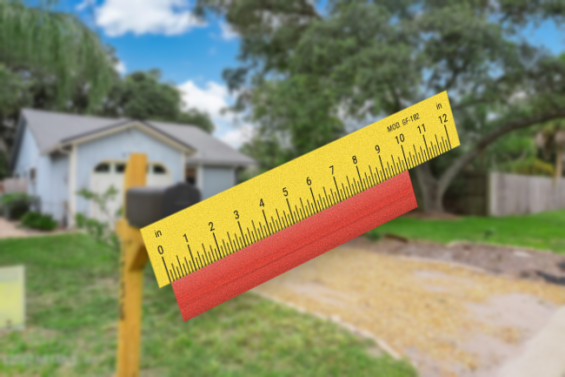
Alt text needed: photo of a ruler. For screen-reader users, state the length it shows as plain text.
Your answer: 10 in
